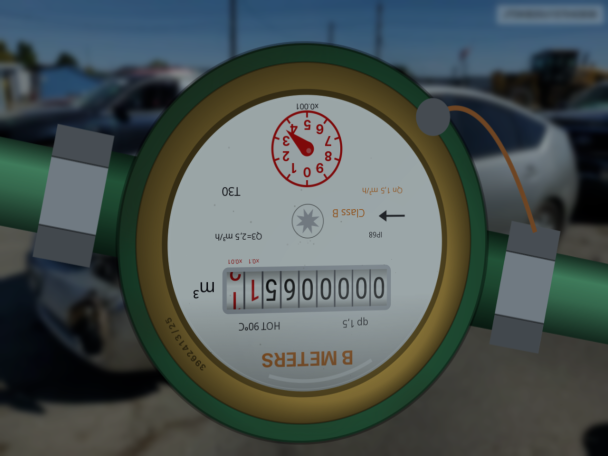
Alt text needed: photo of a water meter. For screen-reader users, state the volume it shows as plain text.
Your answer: 65.113 m³
